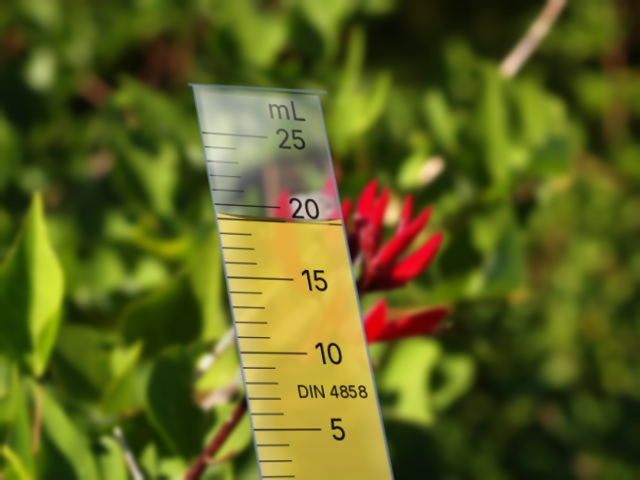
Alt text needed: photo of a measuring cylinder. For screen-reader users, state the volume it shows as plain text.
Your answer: 19 mL
